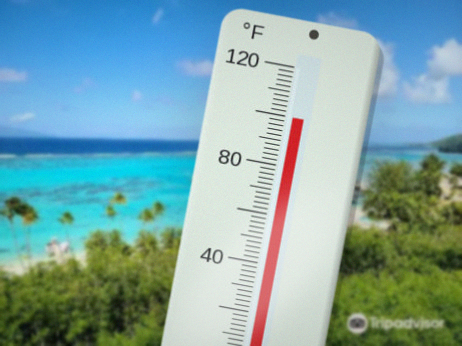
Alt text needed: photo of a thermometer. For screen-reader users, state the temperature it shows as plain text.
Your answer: 100 °F
